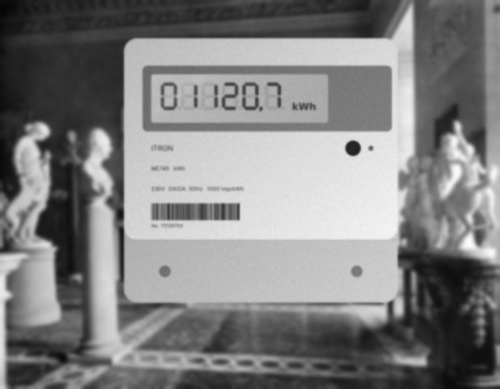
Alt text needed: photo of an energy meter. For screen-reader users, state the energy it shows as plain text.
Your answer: 1120.7 kWh
